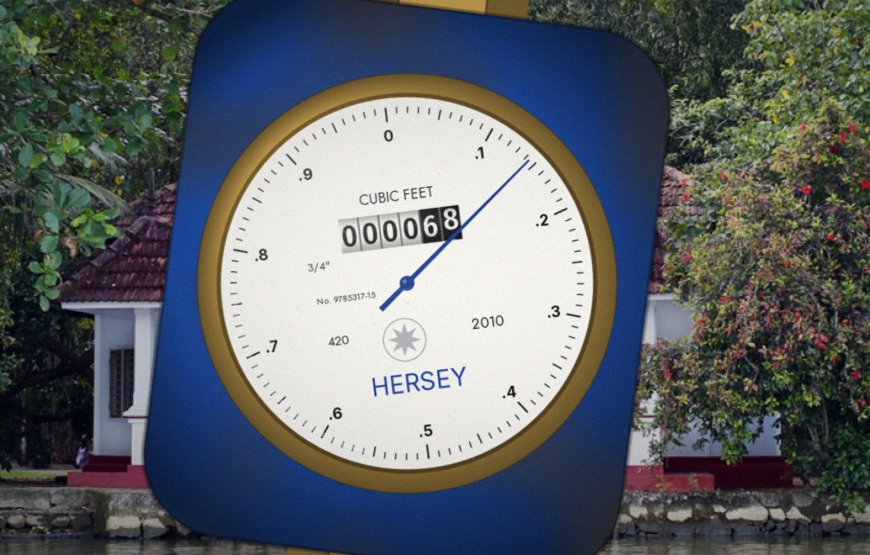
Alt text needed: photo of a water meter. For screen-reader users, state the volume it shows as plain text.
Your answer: 68.14 ft³
